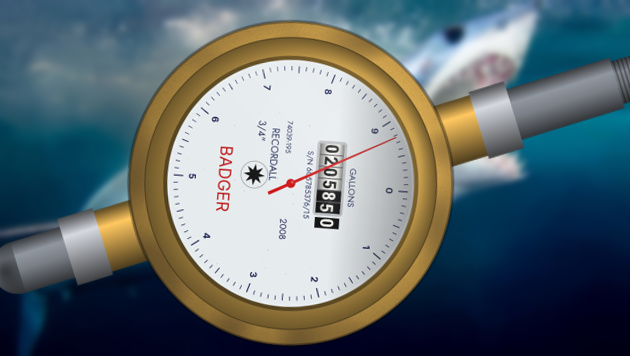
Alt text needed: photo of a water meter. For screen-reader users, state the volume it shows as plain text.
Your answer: 205849.2 gal
